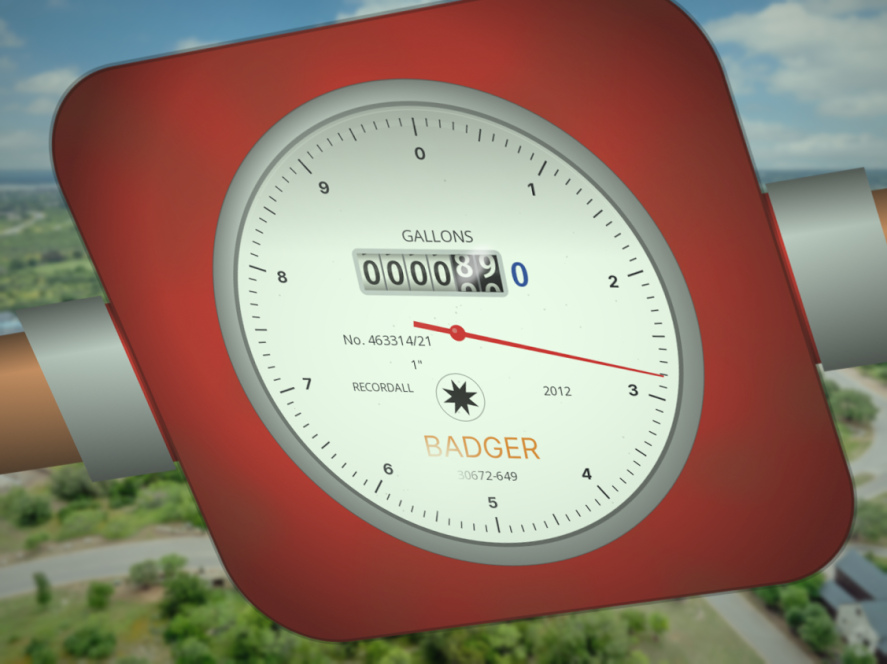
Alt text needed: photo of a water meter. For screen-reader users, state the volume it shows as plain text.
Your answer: 892.8 gal
